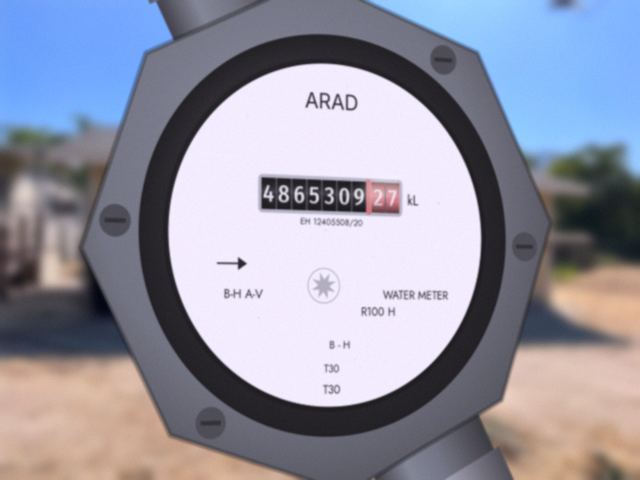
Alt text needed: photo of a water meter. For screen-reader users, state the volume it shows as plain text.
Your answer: 4865309.27 kL
